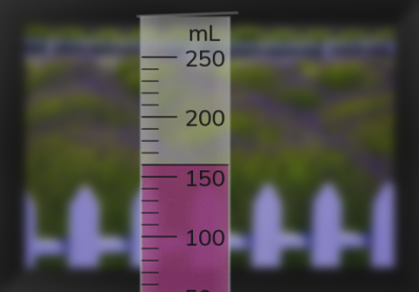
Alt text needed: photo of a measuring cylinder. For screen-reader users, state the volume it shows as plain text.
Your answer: 160 mL
